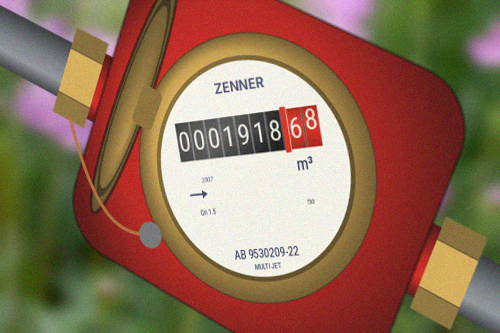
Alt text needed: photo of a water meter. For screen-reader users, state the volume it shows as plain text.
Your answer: 1918.68 m³
